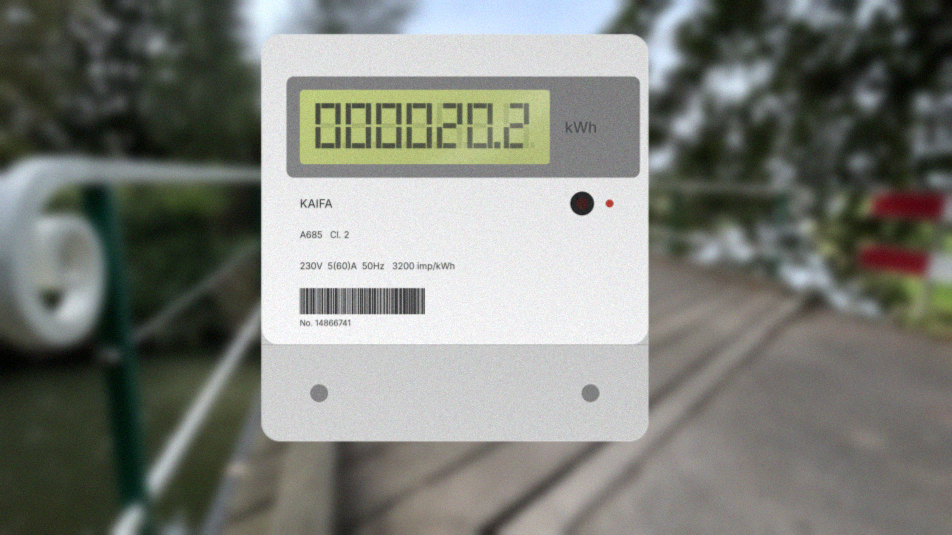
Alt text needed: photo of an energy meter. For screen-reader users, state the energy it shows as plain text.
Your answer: 20.2 kWh
